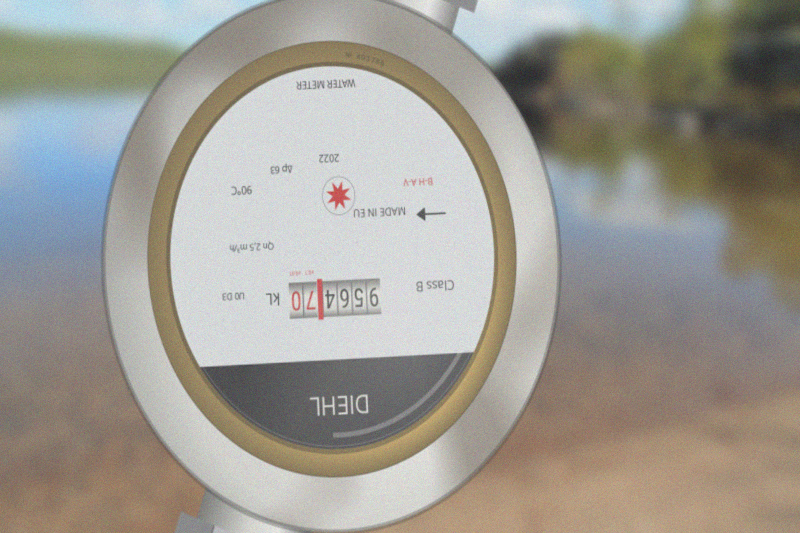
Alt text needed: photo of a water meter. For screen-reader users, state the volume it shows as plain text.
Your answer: 9564.70 kL
